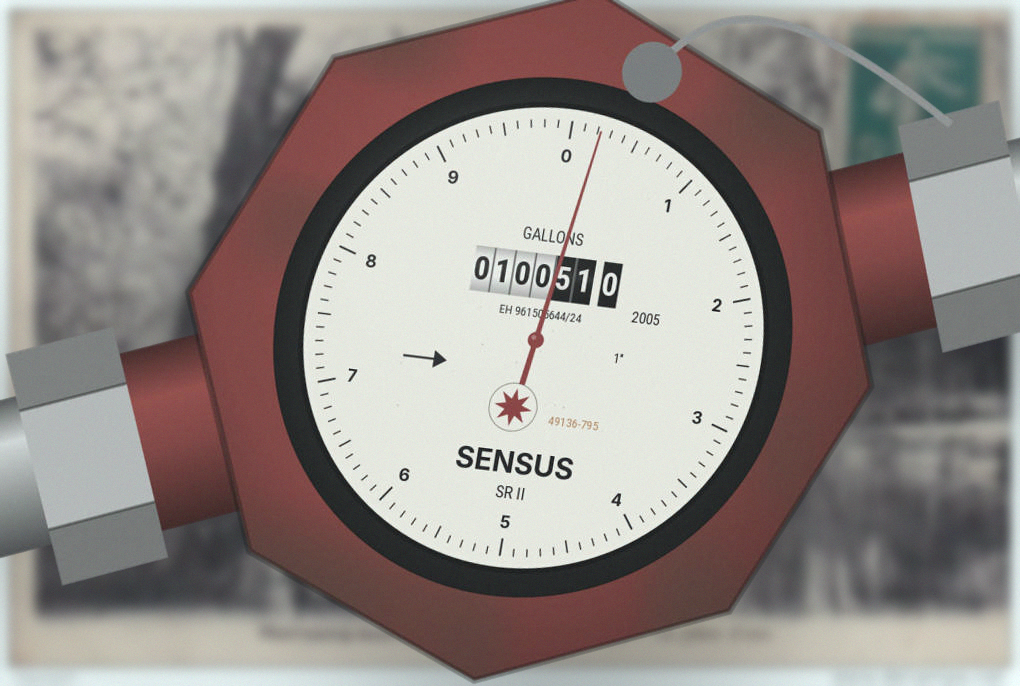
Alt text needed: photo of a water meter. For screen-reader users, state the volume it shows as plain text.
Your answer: 100510.2 gal
